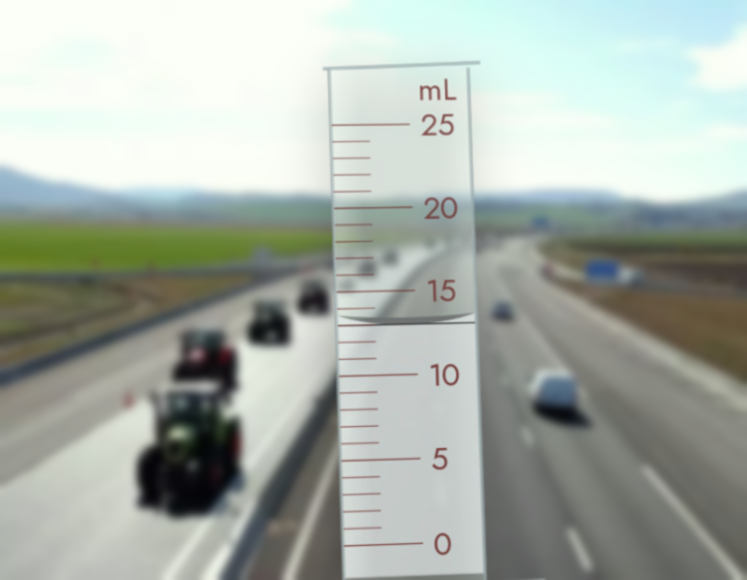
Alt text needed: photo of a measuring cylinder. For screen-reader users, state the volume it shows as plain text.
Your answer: 13 mL
